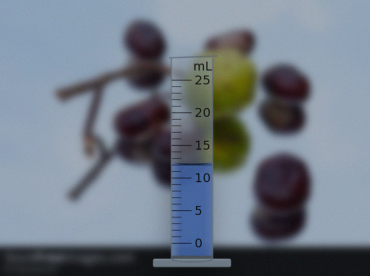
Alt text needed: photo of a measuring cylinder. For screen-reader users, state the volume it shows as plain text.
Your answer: 12 mL
